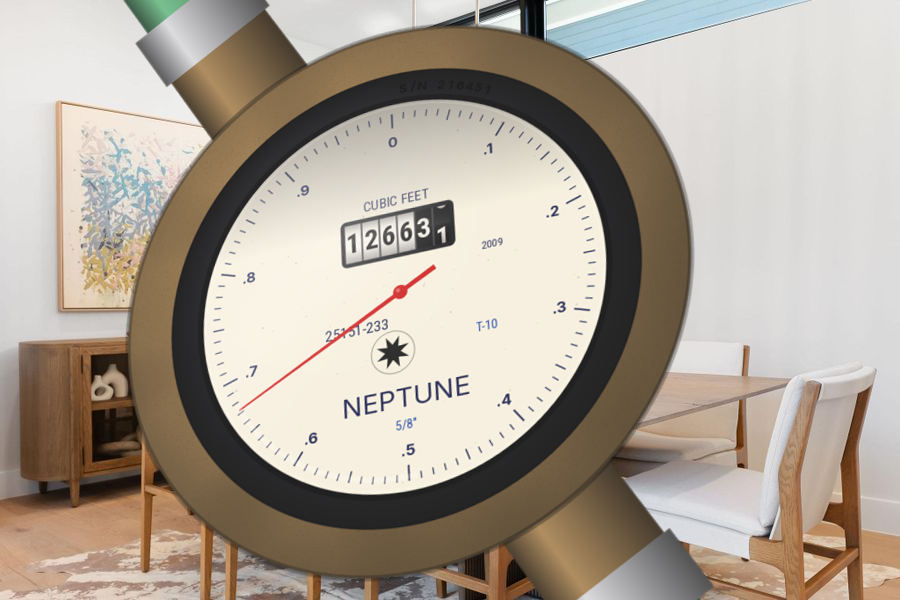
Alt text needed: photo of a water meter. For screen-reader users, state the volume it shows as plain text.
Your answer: 126630.67 ft³
